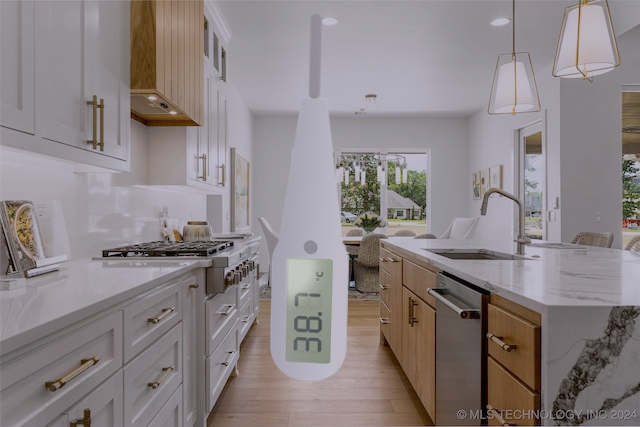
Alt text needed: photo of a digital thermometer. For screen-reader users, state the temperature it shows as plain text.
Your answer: 38.7 °C
